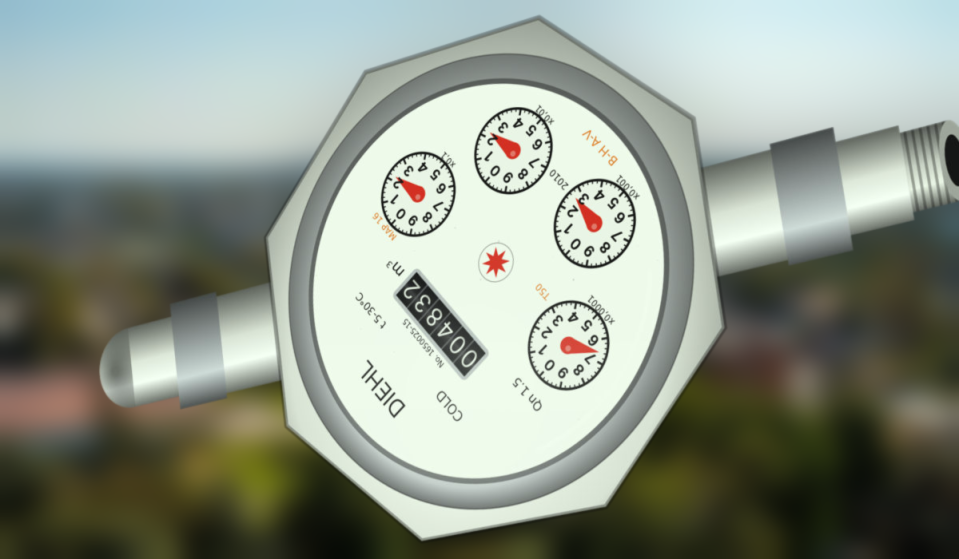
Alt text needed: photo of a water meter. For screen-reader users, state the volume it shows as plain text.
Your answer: 4832.2226 m³
